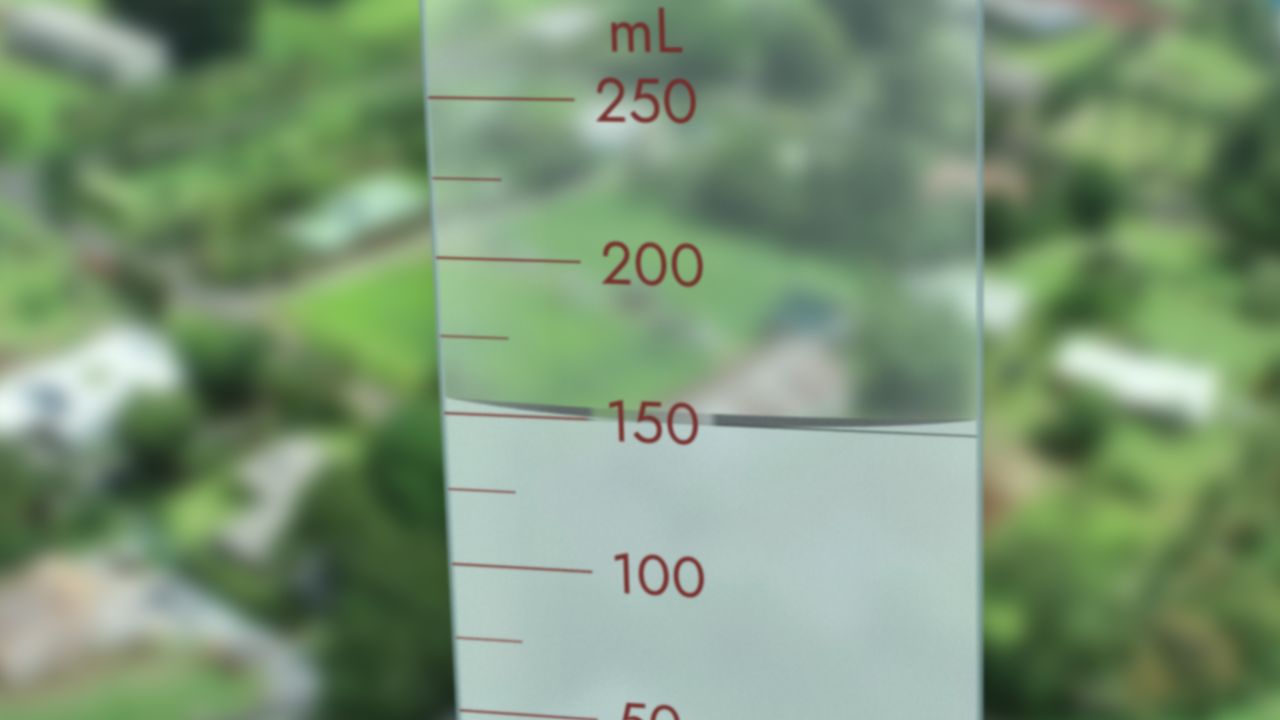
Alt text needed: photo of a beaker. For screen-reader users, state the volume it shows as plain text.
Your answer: 150 mL
